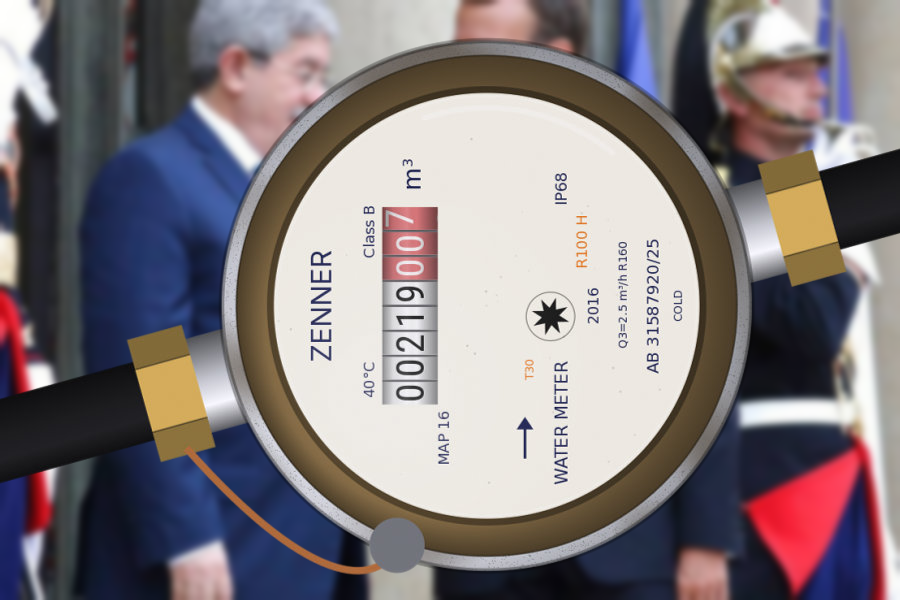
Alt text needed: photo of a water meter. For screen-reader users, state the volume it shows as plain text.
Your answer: 219.007 m³
